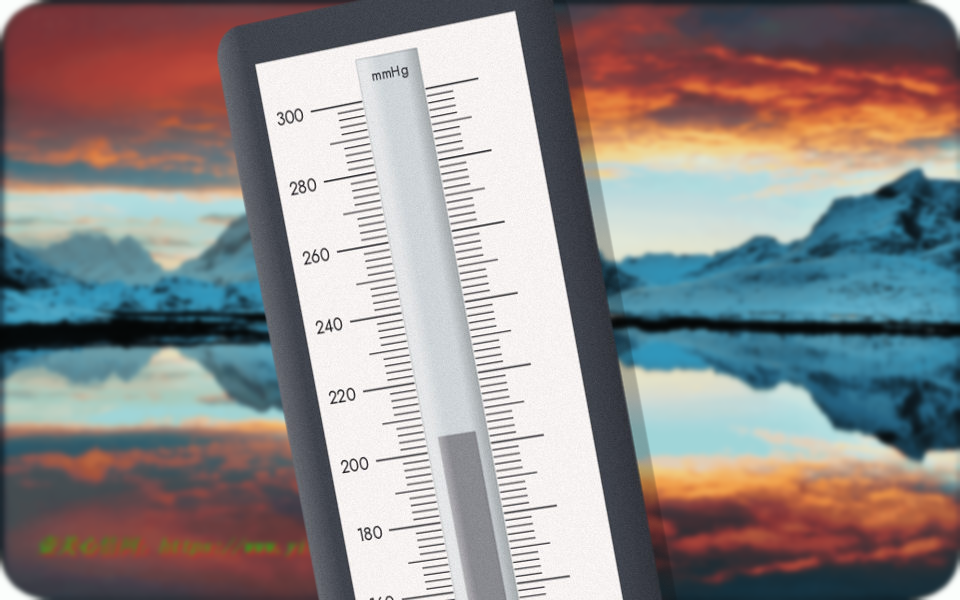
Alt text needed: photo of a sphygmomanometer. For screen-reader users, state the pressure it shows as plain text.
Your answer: 204 mmHg
